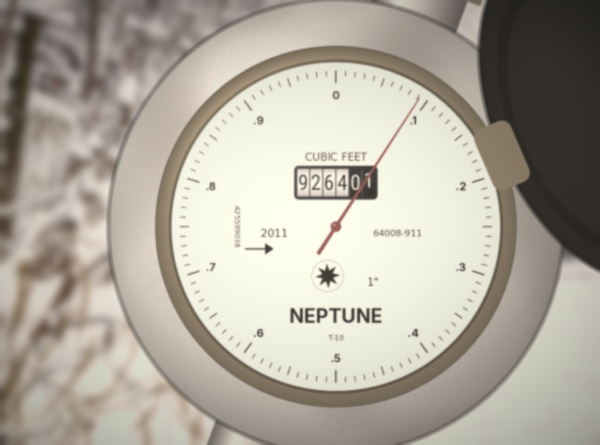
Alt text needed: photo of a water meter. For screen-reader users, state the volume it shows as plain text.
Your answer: 926401.09 ft³
